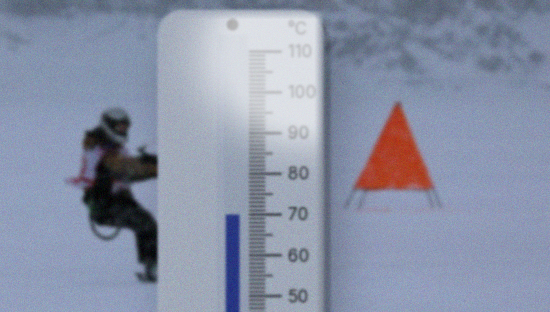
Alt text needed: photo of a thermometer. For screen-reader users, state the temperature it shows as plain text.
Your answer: 70 °C
